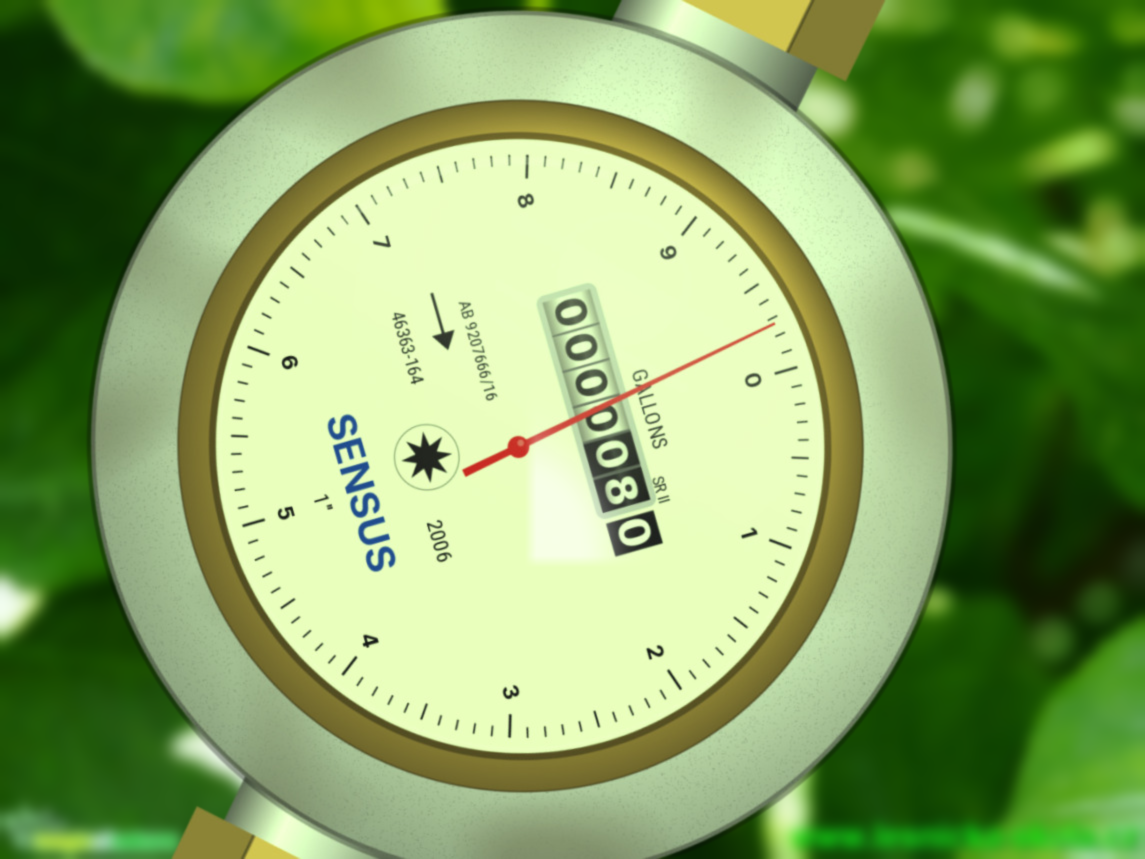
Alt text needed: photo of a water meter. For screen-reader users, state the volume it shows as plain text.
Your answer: 79.7 gal
